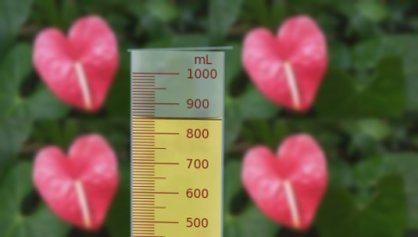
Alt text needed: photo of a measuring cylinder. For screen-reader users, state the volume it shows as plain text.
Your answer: 850 mL
